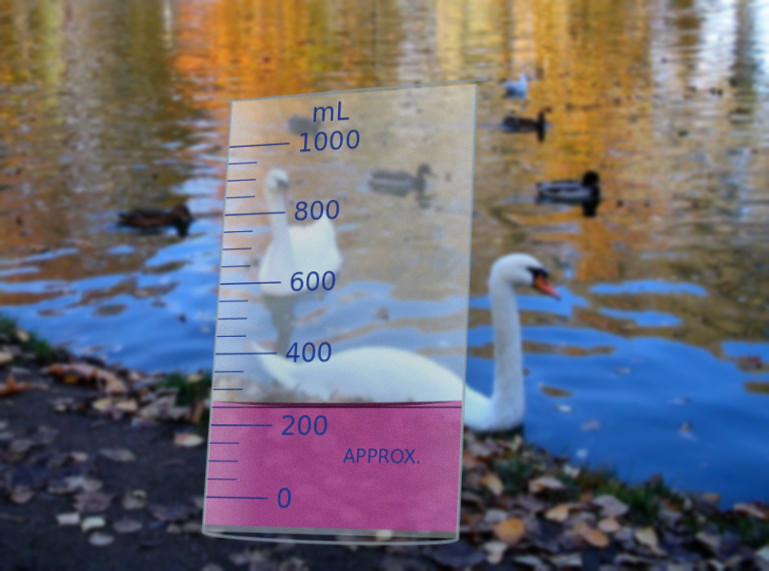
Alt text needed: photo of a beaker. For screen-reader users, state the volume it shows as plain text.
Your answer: 250 mL
